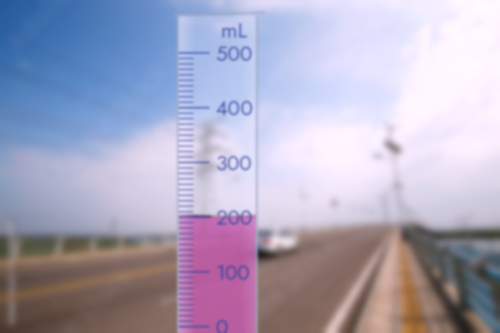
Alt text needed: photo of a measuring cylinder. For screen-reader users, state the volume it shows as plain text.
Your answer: 200 mL
